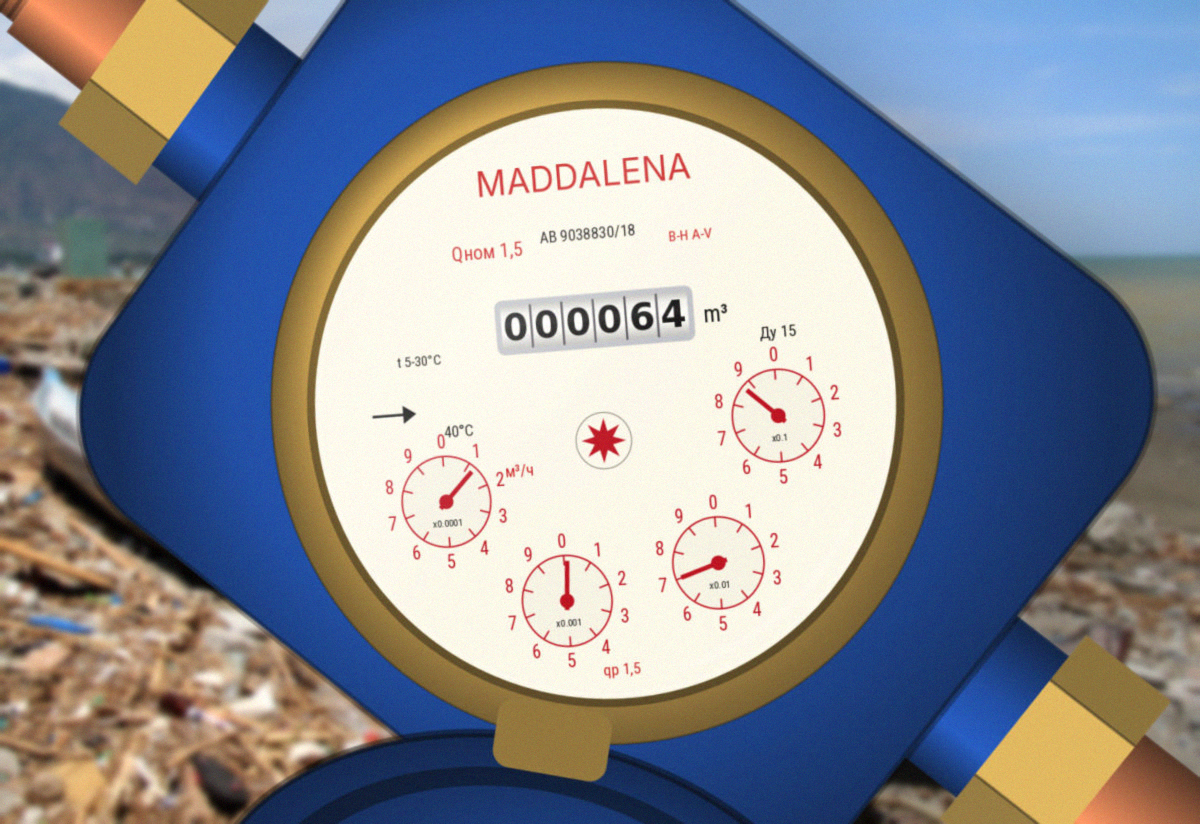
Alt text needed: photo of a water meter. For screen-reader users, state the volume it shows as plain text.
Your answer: 64.8701 m³
